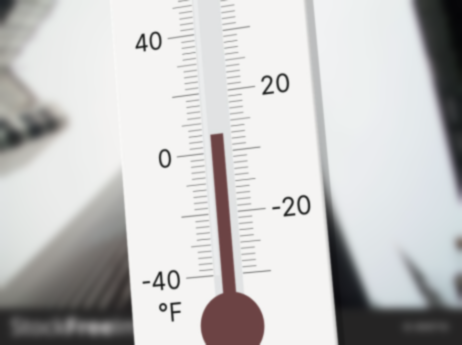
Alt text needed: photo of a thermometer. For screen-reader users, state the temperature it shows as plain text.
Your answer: 6 °F
